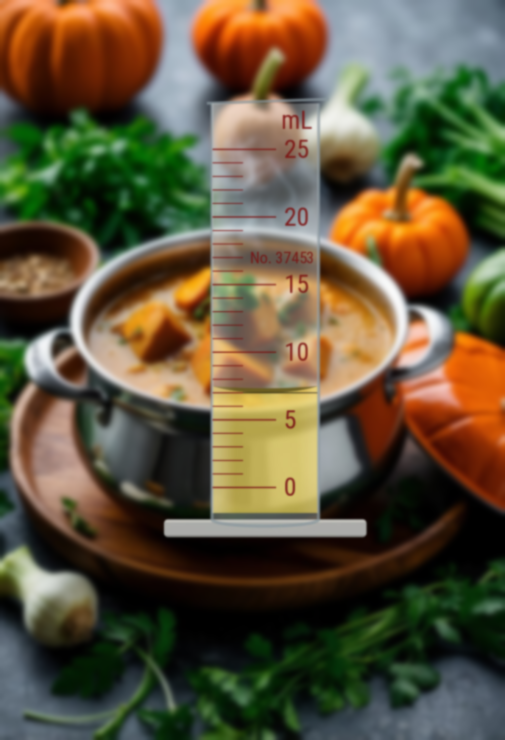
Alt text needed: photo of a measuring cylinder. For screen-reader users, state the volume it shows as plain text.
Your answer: 7 mL
